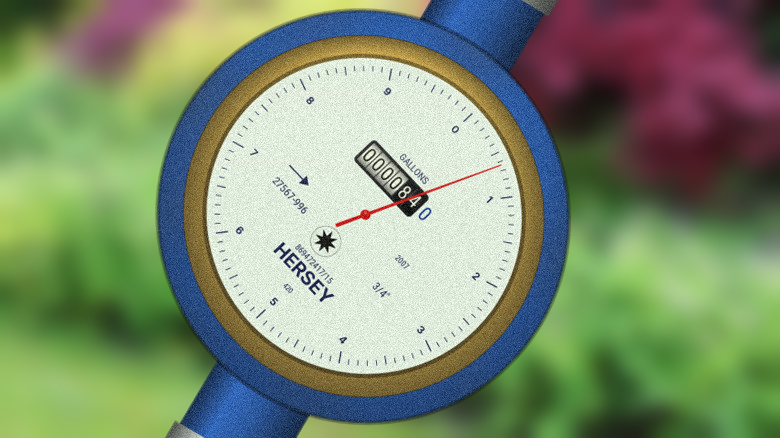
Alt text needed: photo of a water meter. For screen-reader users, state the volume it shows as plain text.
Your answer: 840.6 gal
